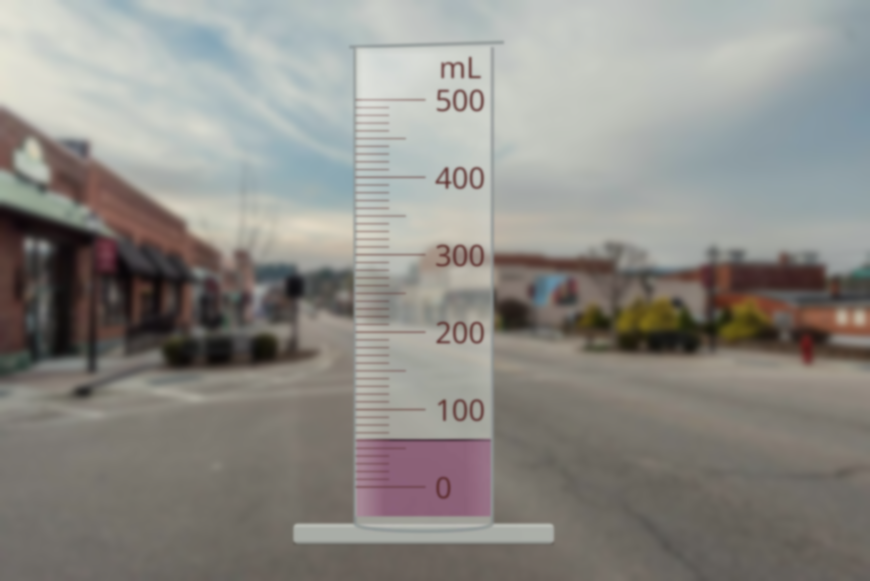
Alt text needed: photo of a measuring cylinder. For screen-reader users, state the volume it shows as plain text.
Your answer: 60 mL
